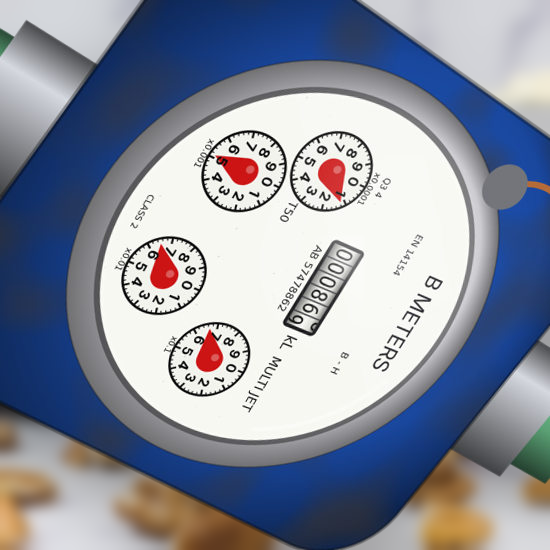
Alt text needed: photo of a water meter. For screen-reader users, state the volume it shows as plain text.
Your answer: 868.6651 kL
